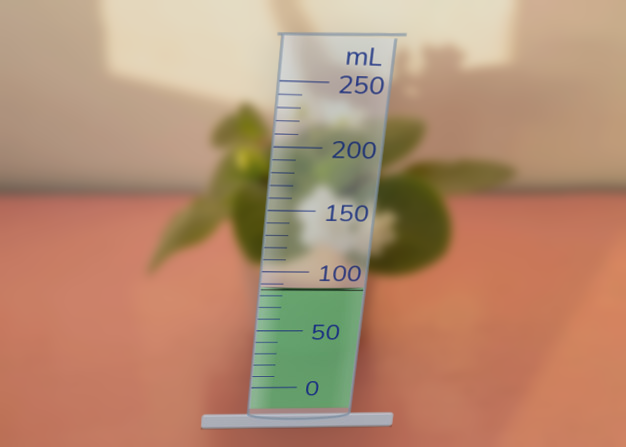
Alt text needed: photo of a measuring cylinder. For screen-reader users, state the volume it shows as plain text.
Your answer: 85 mL
